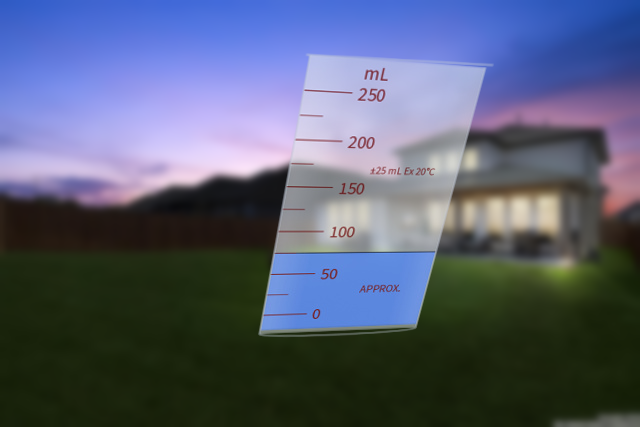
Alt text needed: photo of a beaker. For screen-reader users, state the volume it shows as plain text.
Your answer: 75 mL
